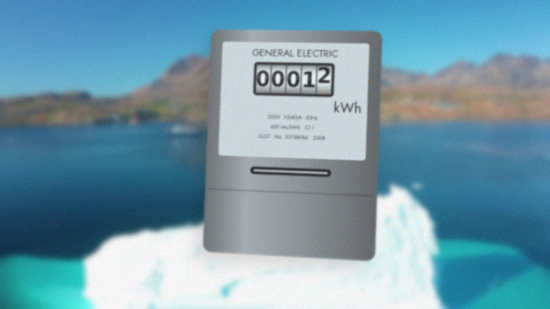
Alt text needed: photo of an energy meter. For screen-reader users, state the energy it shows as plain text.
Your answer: 12 kWh
